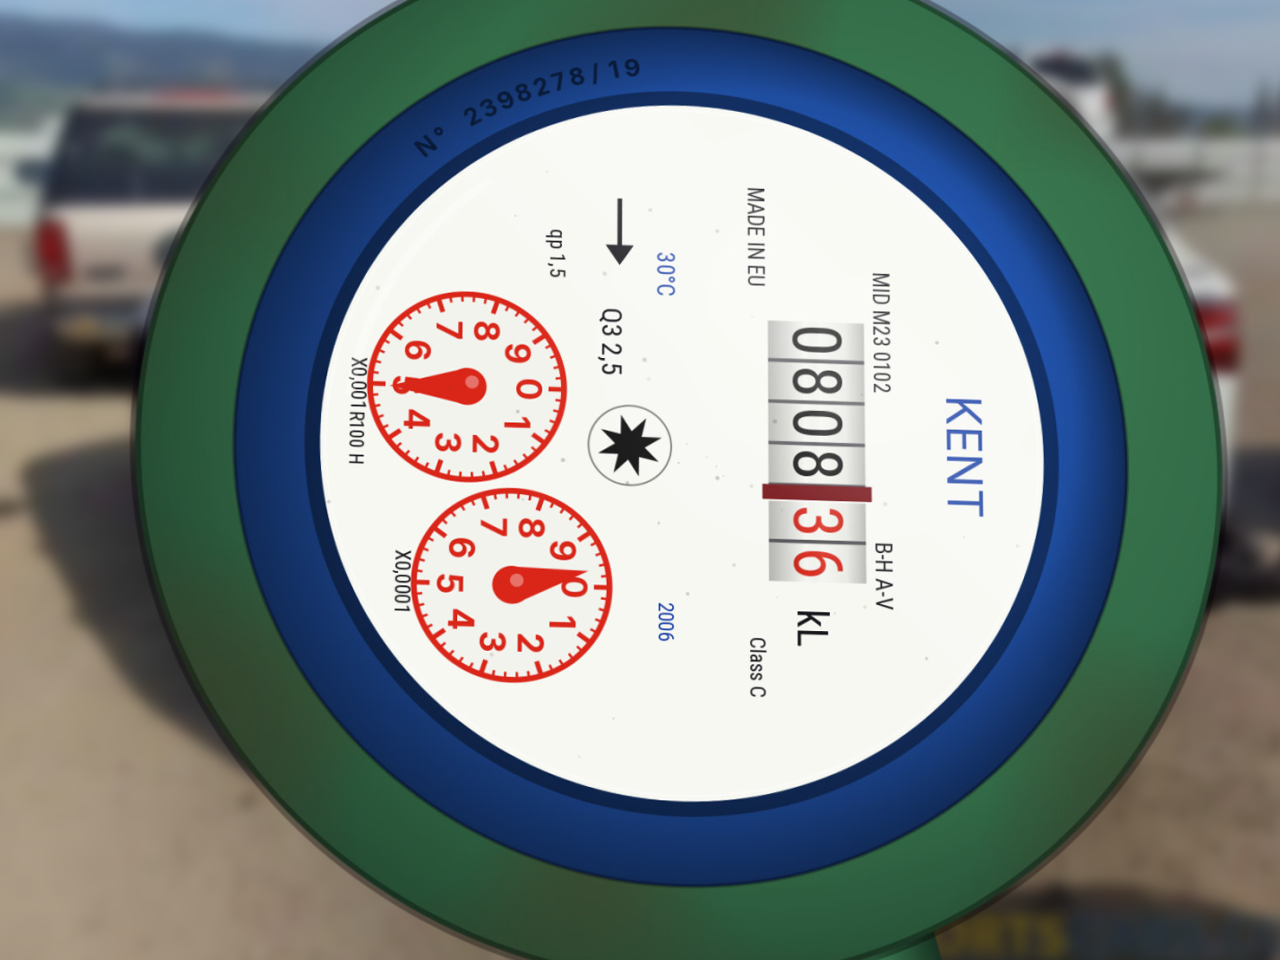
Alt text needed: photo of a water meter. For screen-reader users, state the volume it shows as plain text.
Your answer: 808.3649 kL
